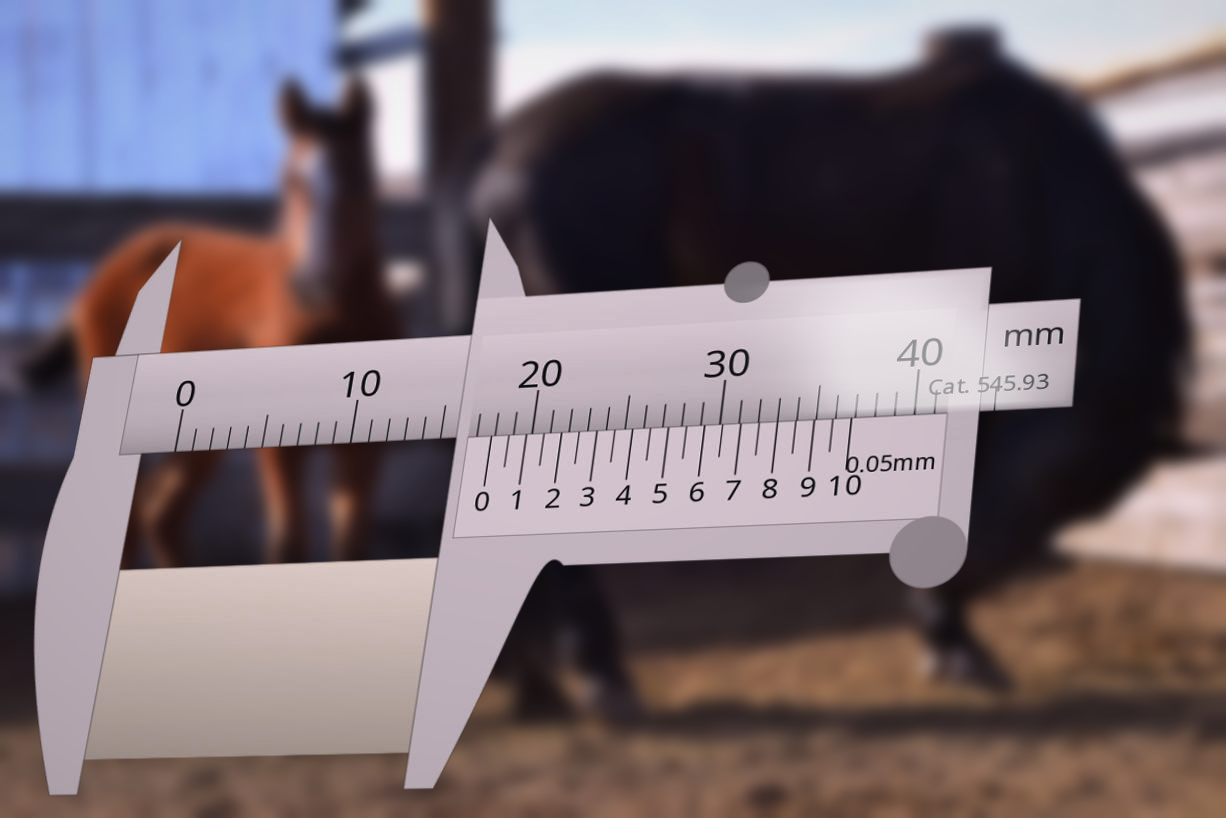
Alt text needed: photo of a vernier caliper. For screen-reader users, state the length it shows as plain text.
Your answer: 17.8 mm
